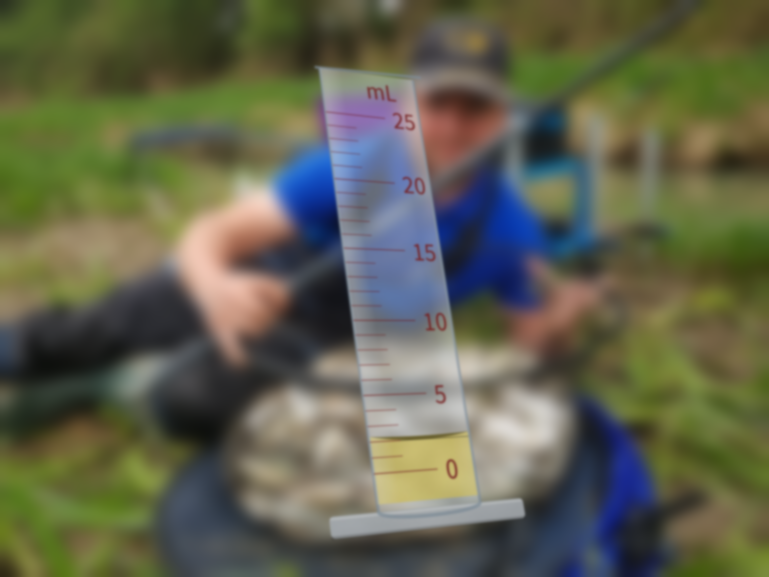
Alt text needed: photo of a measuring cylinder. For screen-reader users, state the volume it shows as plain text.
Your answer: 2 mL
